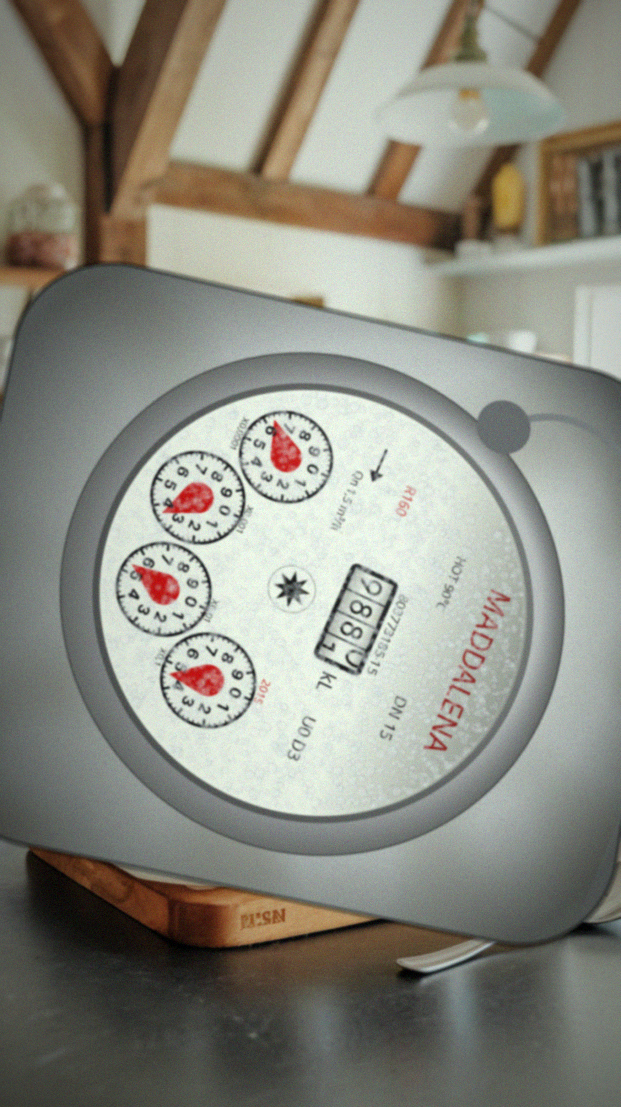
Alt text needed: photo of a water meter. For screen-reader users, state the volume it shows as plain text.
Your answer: 9880.4536 kL
